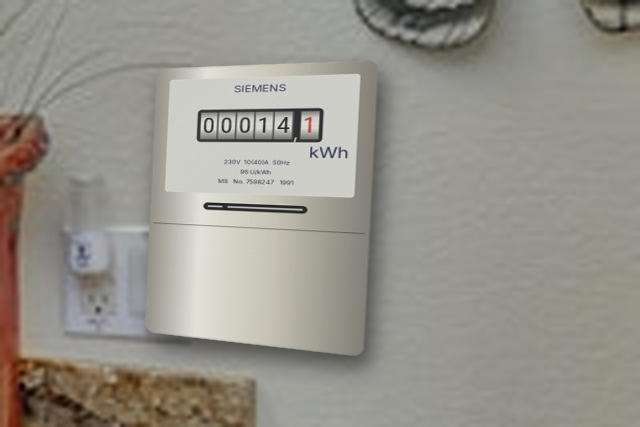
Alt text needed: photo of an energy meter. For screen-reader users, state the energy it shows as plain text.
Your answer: 14.1 kWh
